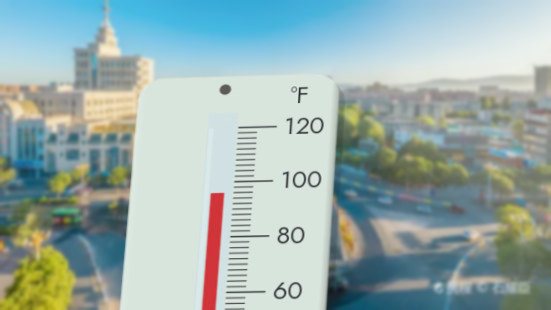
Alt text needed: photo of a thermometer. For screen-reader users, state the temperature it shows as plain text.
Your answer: 96 °F
